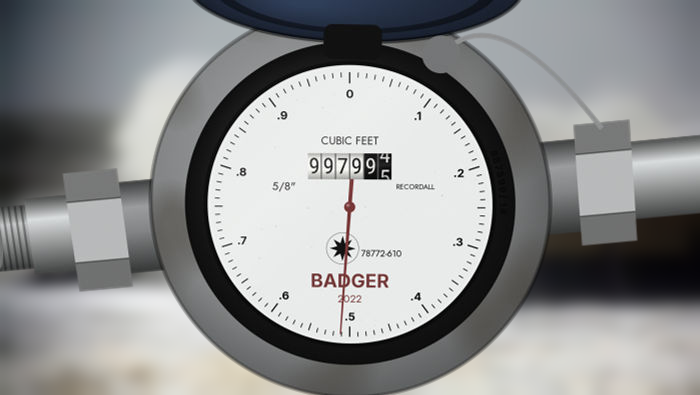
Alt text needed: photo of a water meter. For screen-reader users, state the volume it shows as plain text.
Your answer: 997994.51 ft³
